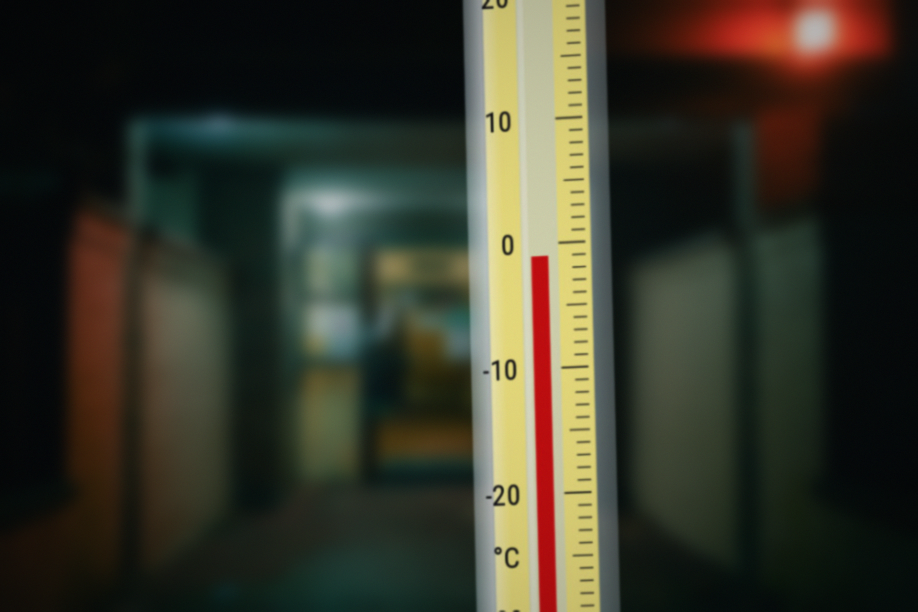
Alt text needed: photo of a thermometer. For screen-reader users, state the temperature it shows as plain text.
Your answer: -1 °C
